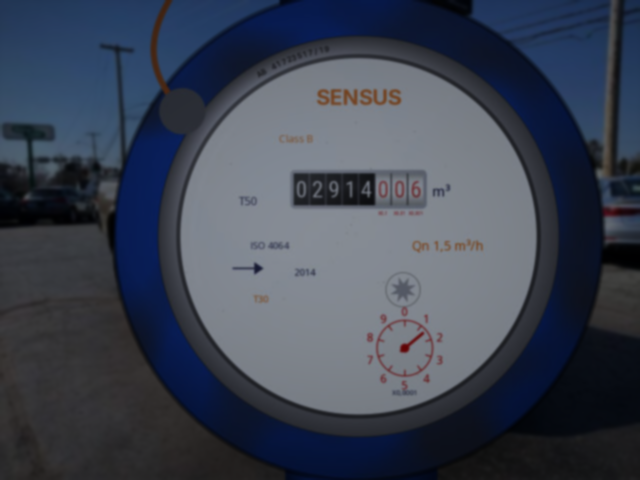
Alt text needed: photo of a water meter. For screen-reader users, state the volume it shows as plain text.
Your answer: 2914.0061 m³
